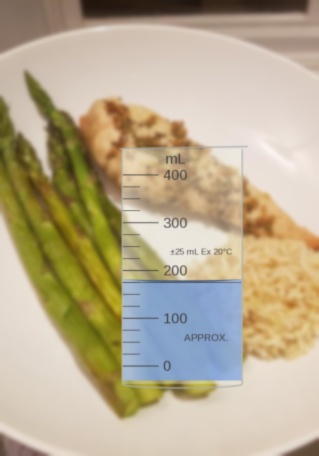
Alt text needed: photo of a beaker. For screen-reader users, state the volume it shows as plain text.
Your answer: 175 mL
